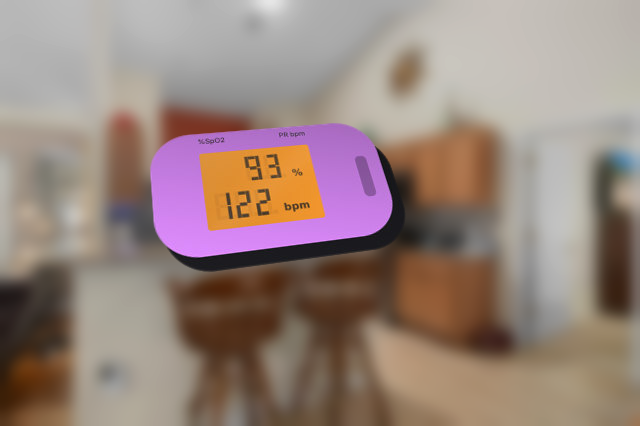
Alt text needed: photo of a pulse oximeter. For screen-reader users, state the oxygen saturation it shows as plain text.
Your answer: 93 %
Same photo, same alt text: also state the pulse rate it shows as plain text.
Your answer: 122 bpm
